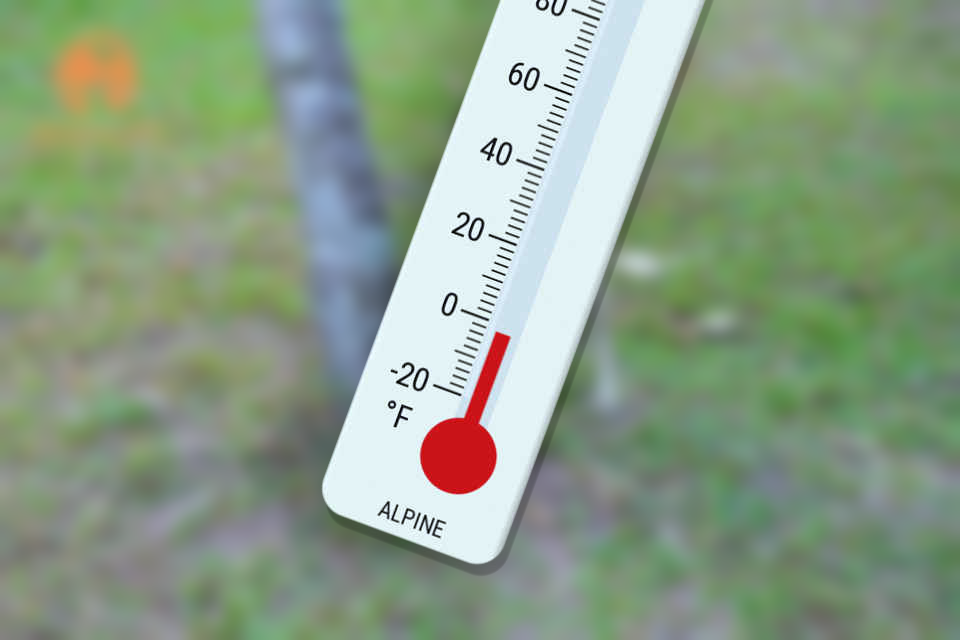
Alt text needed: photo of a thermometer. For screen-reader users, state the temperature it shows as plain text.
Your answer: -2 °F
